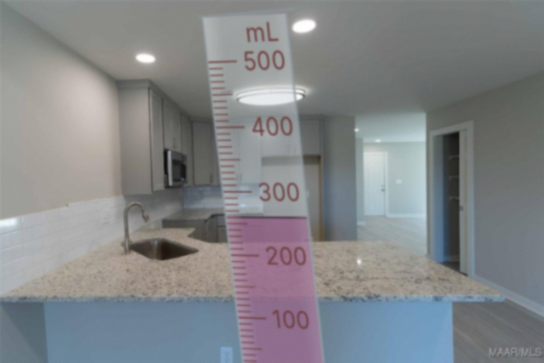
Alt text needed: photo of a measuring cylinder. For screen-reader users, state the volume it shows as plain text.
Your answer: 260 mL
